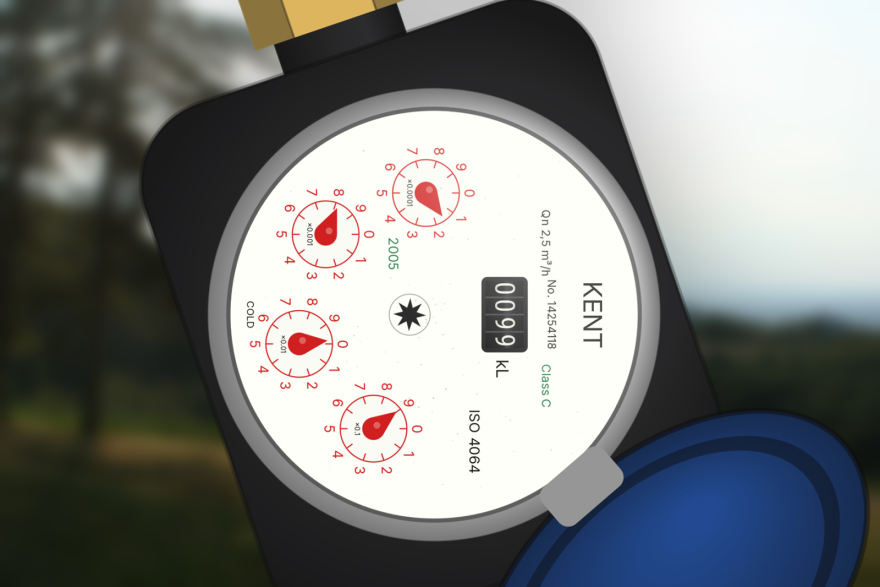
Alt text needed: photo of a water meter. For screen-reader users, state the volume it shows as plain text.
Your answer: 99.8981 kL
